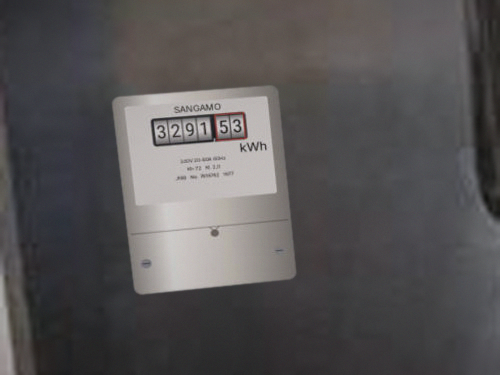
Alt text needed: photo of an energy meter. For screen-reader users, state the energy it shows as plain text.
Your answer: 3291.53 kWh
